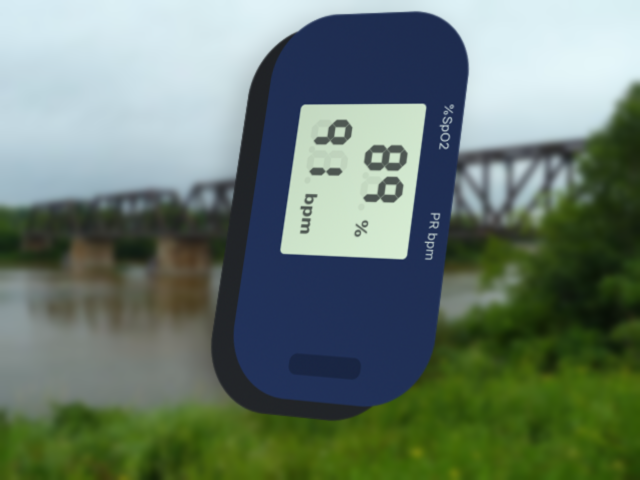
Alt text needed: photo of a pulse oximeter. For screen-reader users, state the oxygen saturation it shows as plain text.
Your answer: 89 %
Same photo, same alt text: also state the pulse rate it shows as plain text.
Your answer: 91 bpm
